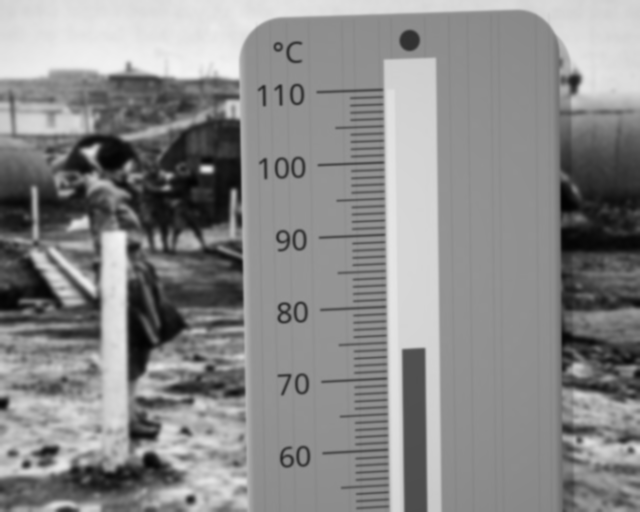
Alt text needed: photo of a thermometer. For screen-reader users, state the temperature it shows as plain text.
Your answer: 74 °C
